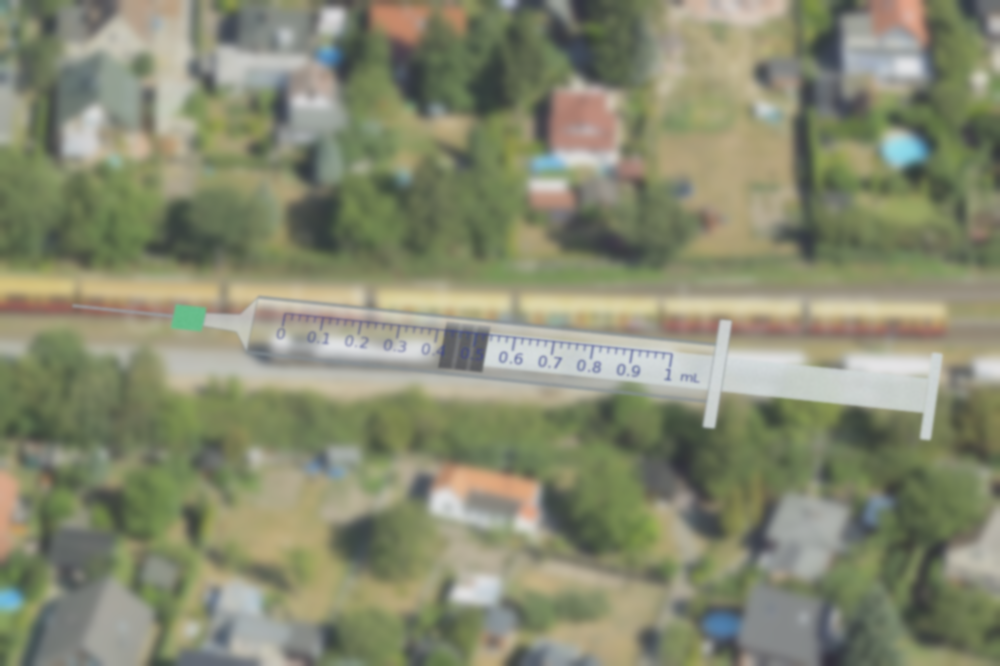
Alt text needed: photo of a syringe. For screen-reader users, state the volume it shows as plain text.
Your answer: 0.42 mL
